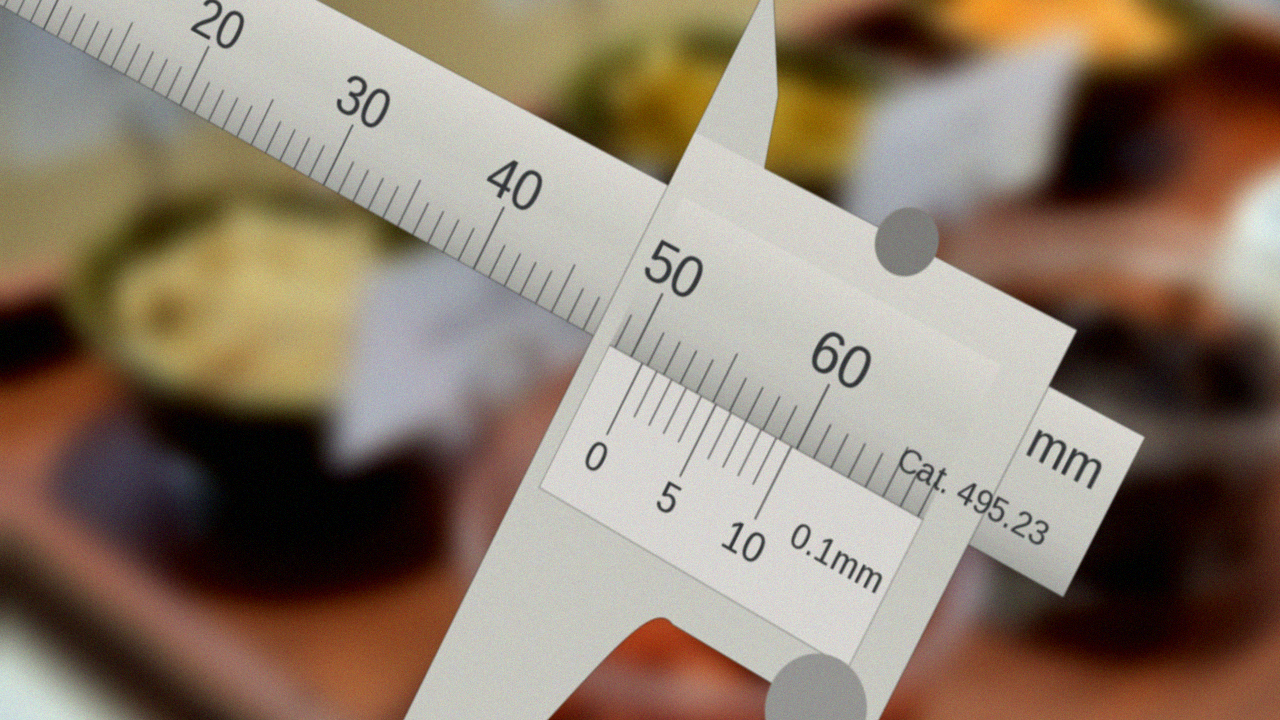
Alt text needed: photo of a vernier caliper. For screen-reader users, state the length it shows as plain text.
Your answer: 50.7 mm
